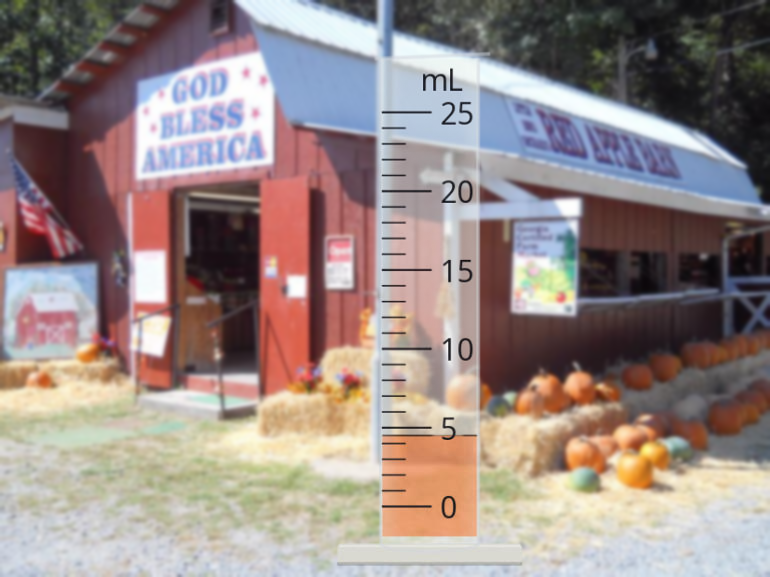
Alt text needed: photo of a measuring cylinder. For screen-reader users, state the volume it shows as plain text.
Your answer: 4.5 mL
